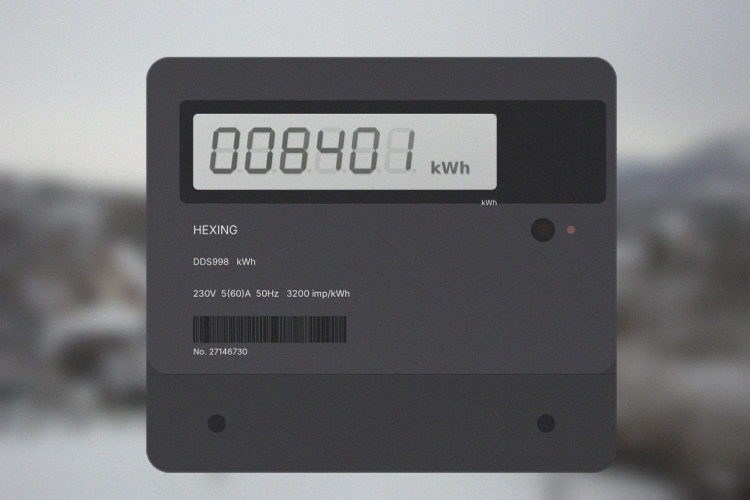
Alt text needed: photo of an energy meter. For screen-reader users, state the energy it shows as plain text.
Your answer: 8401 kWh
